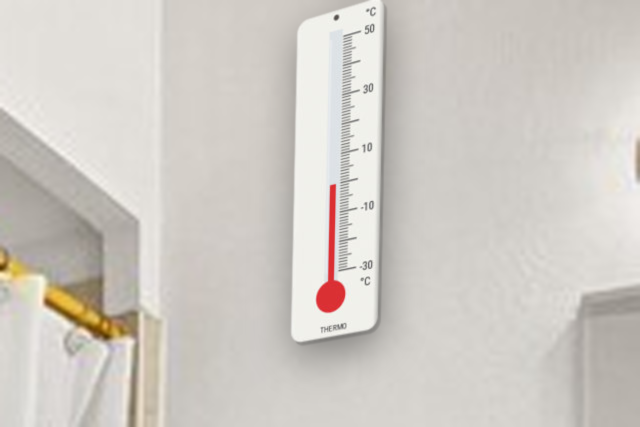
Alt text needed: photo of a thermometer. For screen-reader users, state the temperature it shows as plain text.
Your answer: 0 °C
